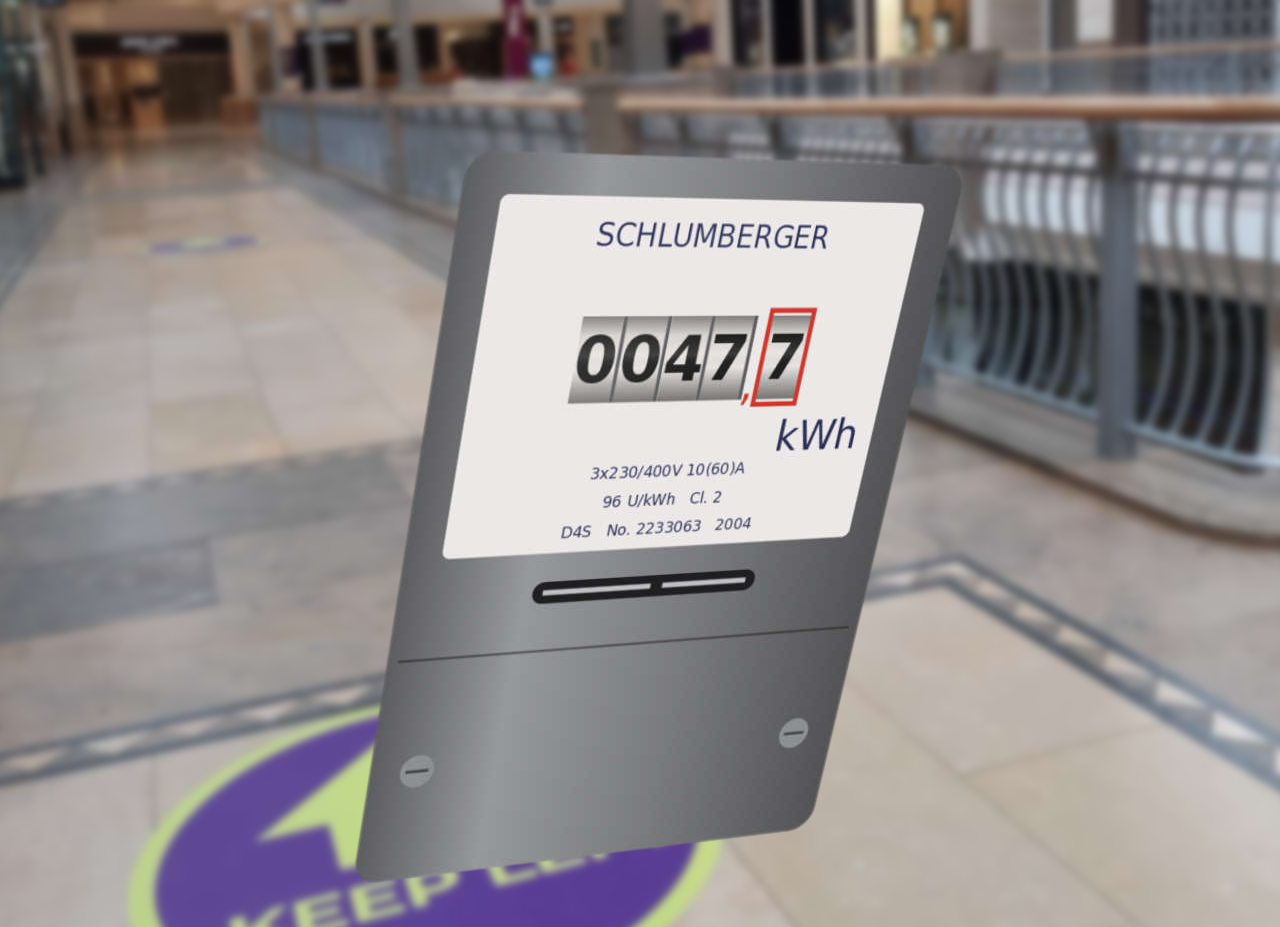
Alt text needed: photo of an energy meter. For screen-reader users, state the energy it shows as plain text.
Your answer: 47.7 kWh
